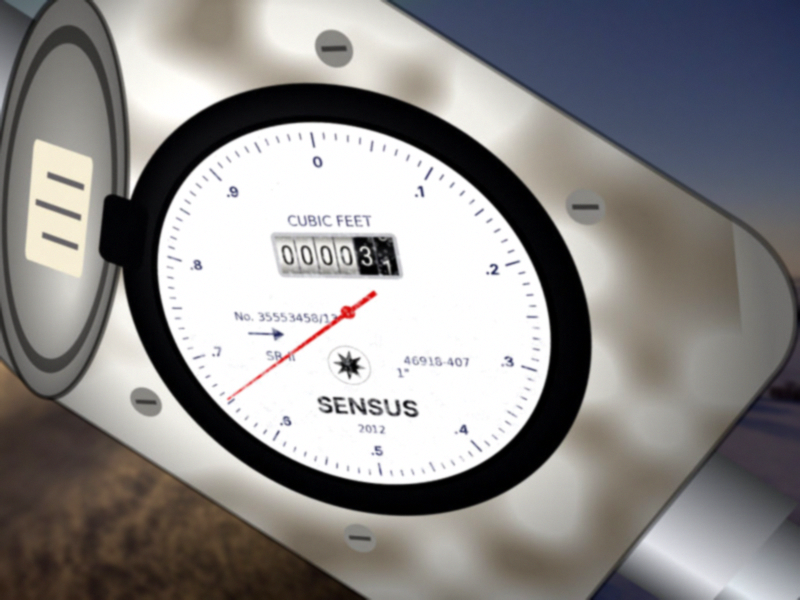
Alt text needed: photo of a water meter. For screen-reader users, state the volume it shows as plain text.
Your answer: 30.65 ft³
